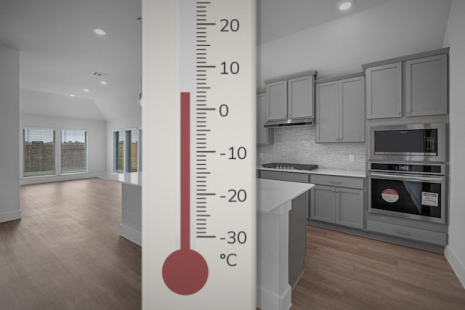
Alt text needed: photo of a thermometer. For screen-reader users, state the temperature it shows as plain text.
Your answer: 4 °C
